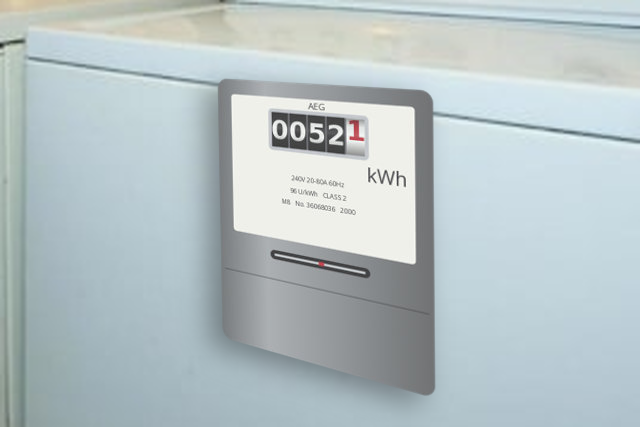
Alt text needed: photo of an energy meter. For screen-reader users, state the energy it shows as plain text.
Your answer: 52.1 kWh
